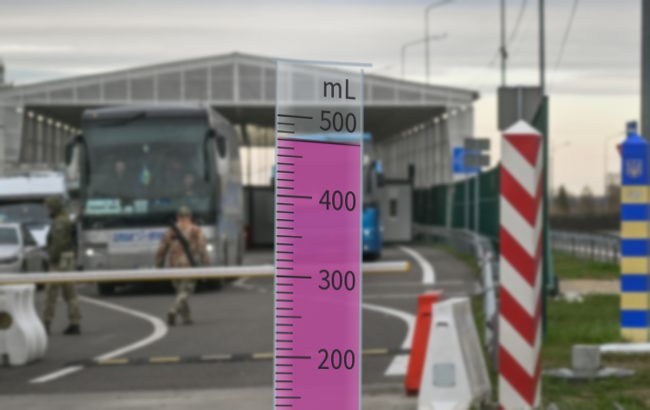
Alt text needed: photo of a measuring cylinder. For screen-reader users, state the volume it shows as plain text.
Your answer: 470 mL
